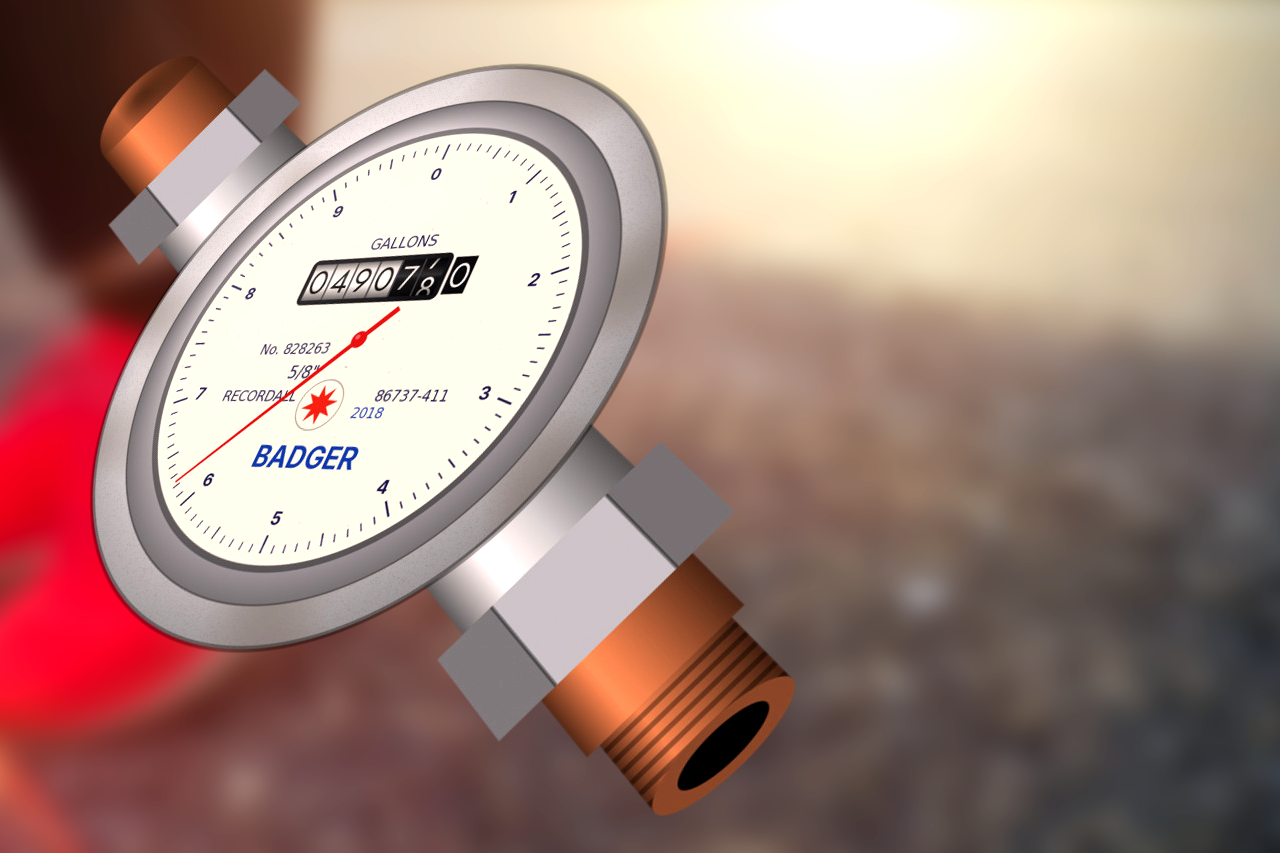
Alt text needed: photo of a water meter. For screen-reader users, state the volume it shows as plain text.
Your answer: 490776.2 gal
